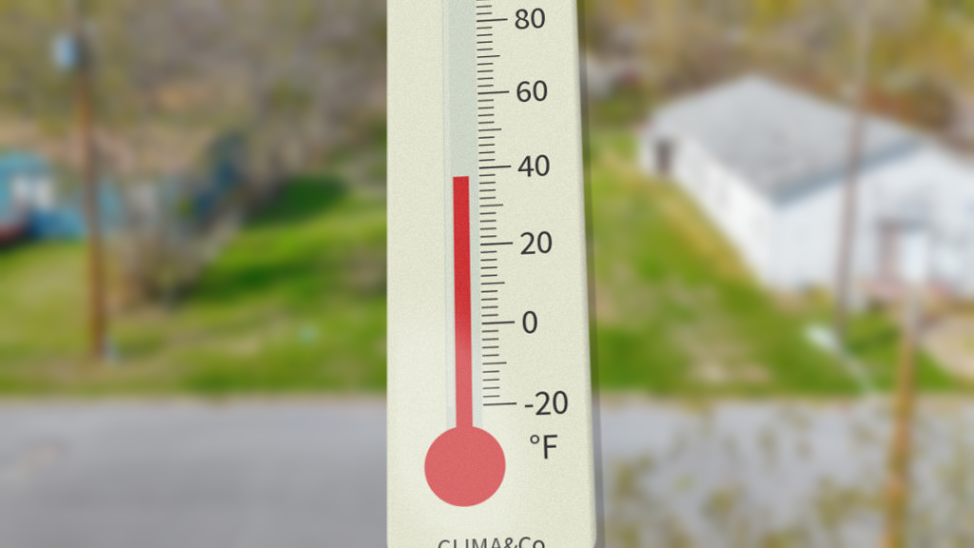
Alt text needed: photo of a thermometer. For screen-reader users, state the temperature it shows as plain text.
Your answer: 38 °F
